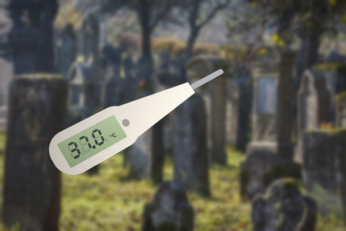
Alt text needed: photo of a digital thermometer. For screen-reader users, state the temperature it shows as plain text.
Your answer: 37.0 °C
